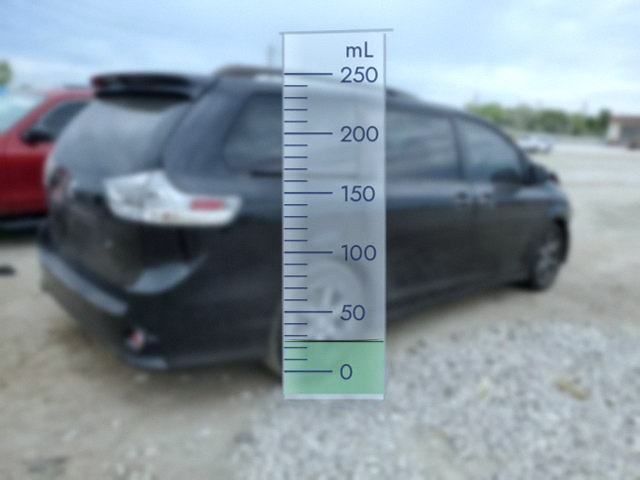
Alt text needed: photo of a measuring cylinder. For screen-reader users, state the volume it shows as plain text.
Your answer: 25 mL
